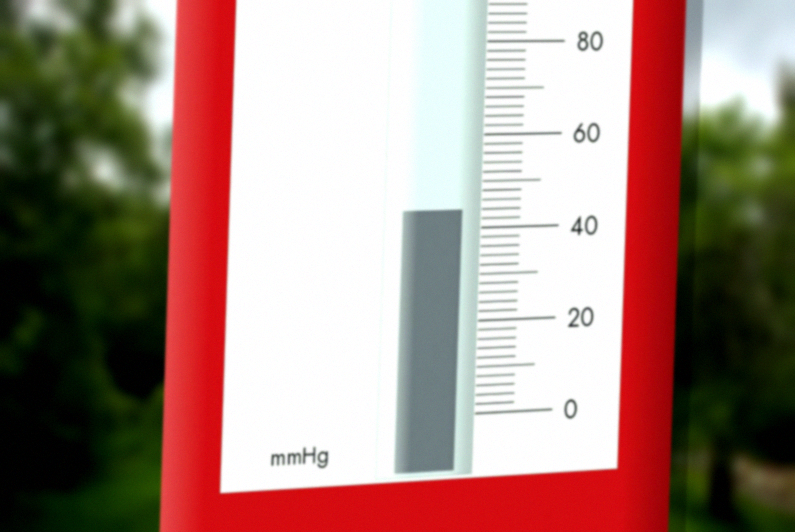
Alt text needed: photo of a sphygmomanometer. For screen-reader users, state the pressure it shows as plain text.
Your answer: 44 mmHg
